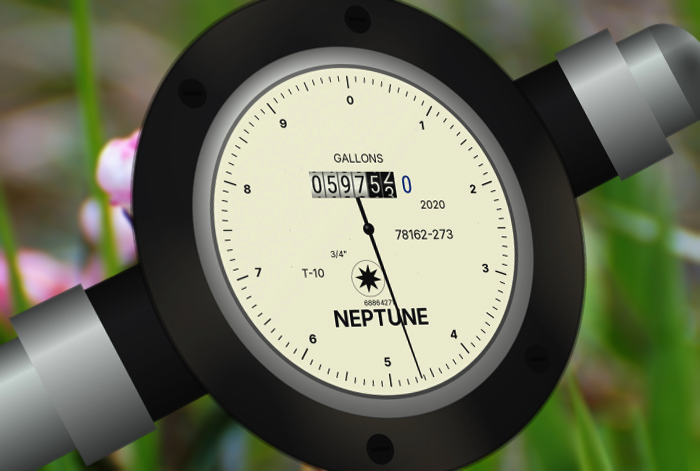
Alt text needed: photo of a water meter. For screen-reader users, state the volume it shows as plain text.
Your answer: 597524.6 gal
